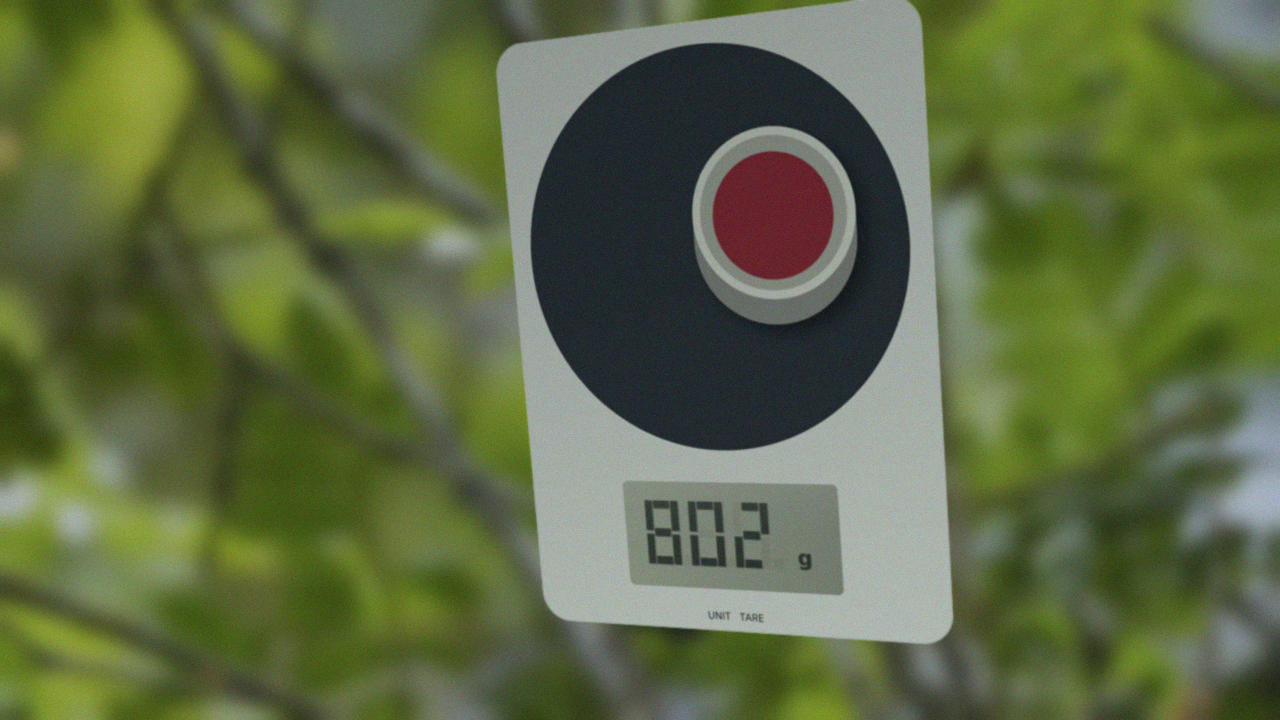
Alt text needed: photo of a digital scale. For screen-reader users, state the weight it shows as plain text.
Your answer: 802 g
